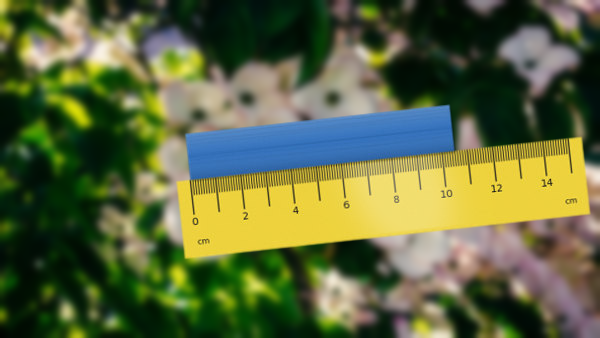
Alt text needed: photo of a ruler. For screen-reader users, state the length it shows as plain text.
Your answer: 10.5 cm
